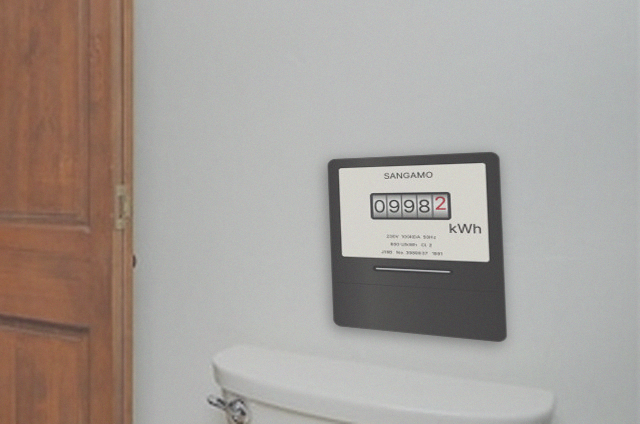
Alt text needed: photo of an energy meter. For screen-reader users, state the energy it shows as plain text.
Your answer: 998.2 kWh
